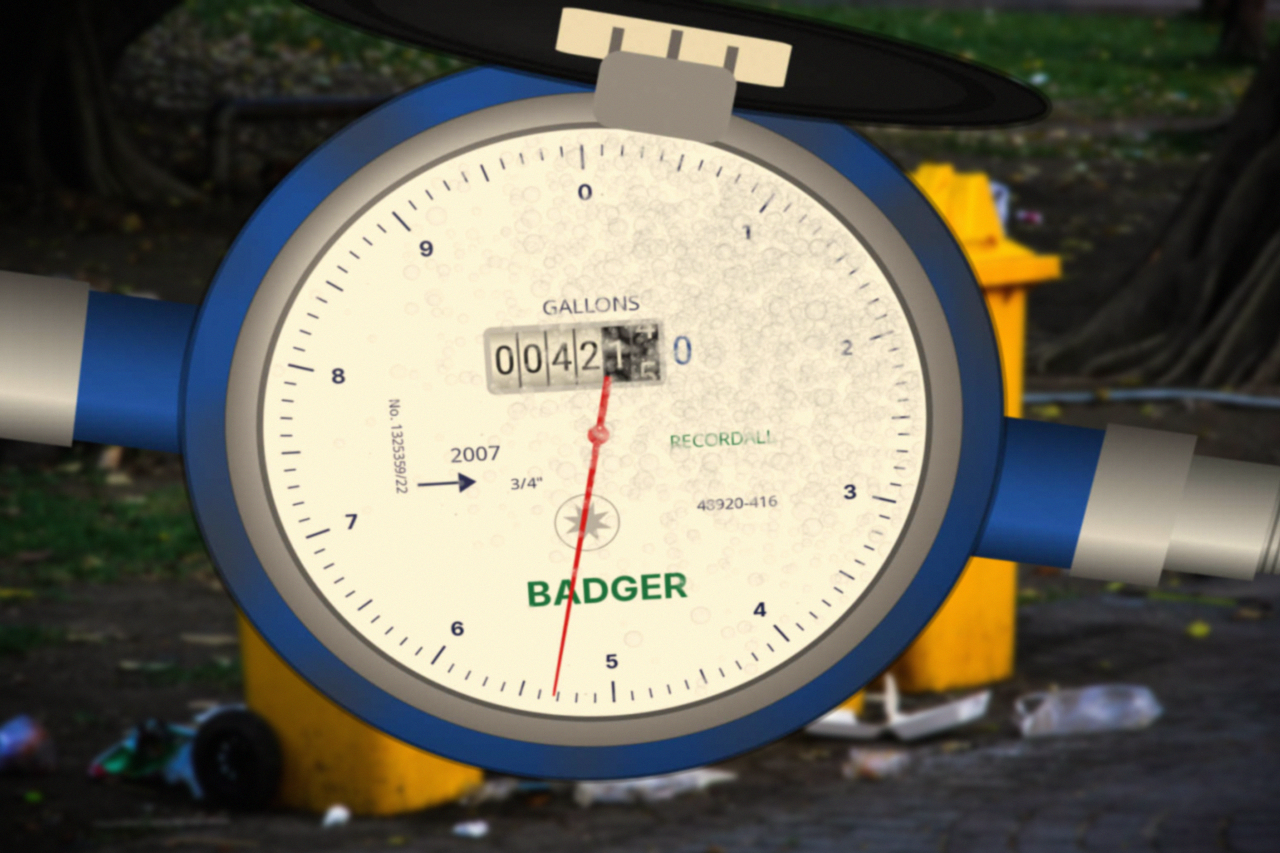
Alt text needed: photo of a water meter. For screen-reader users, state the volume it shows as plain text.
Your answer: 42145.3 gal
